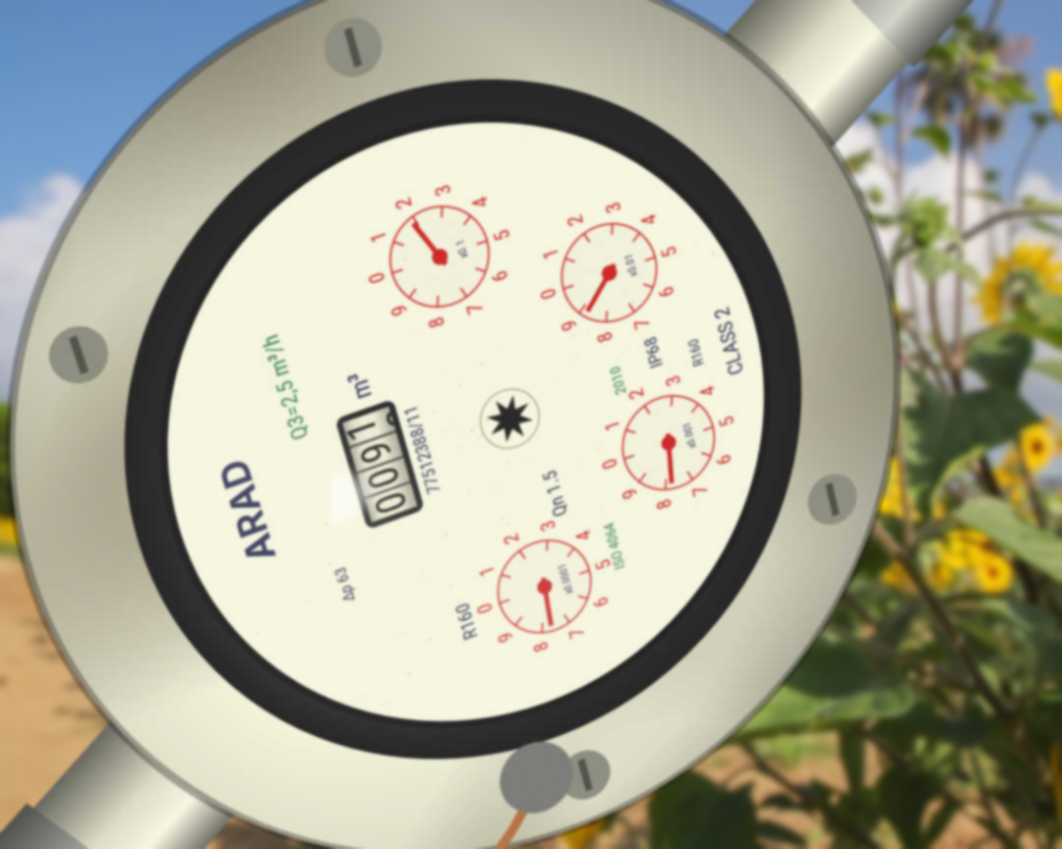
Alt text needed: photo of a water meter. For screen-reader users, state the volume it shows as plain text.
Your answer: 91.1877 m³
